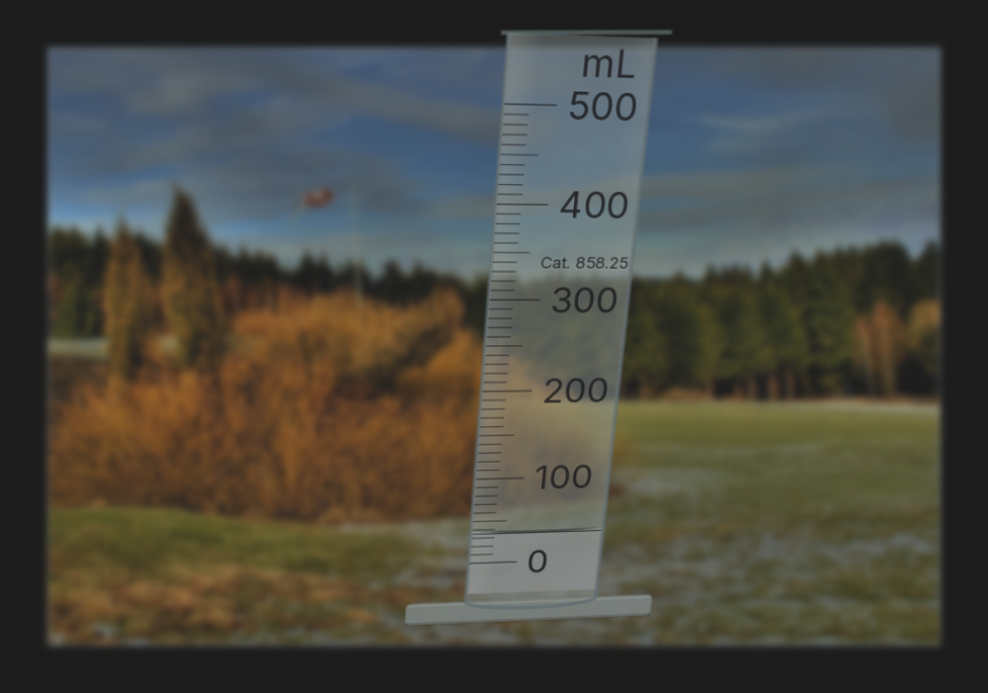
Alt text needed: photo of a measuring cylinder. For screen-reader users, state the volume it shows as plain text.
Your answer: 35 mL
